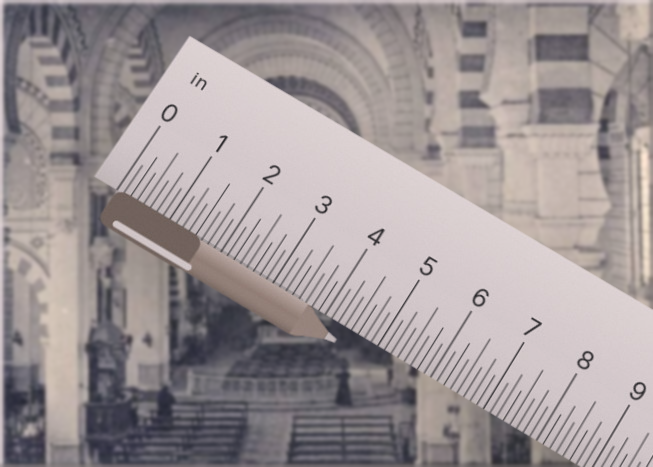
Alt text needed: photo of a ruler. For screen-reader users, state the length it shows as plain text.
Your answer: 4.375 in
